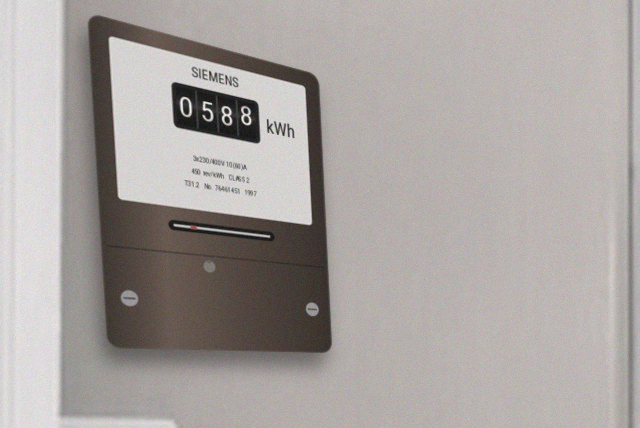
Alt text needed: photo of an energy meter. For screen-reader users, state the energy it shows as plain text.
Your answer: 588 kWh
